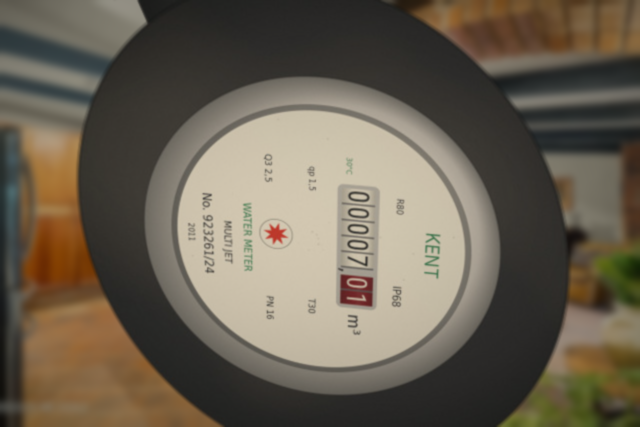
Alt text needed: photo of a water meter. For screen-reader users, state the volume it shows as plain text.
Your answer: 7.01 m³
